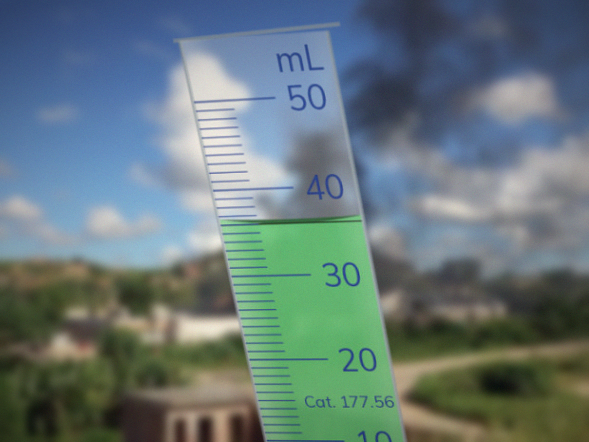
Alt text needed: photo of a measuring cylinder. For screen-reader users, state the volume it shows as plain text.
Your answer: 36 mL
